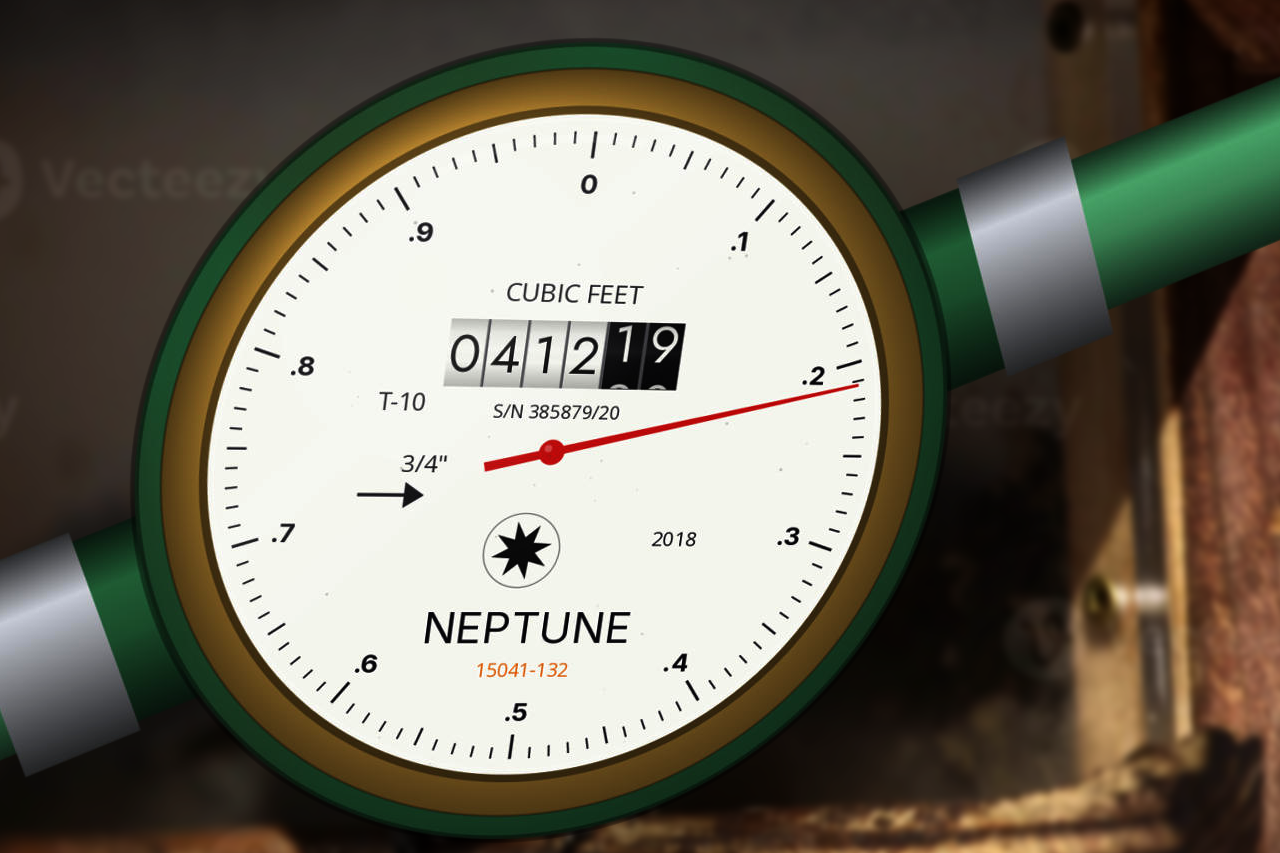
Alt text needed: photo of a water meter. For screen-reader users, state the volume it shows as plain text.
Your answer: 41219.21 ft³
